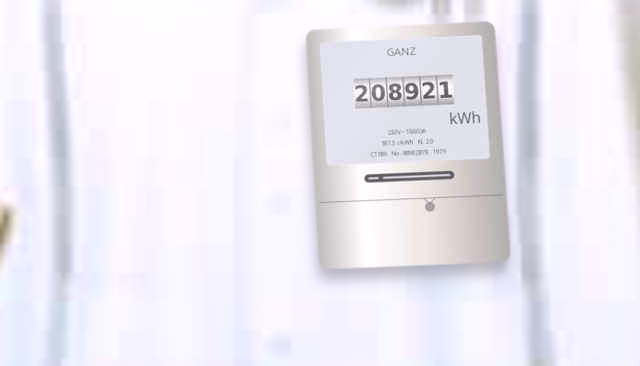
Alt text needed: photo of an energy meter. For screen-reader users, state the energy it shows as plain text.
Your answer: 208921 kWh
